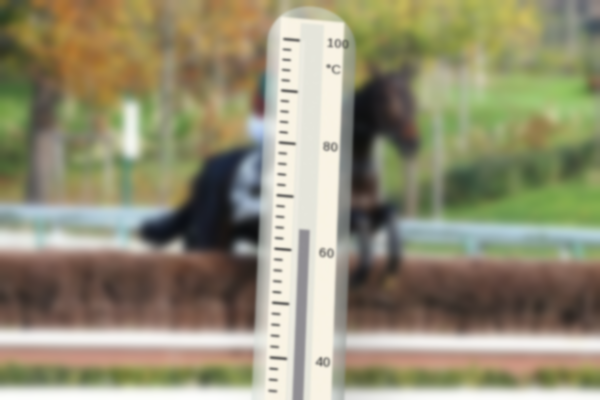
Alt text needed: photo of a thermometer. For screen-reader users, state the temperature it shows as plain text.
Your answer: 64 °C
